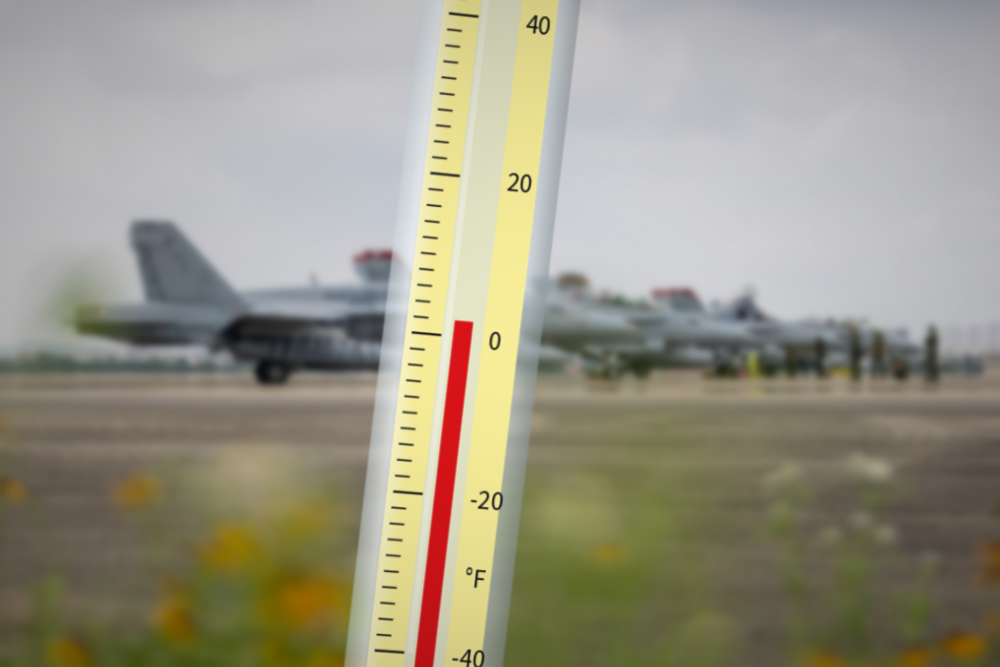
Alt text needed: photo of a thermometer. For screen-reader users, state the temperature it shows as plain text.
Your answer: 2 °F
